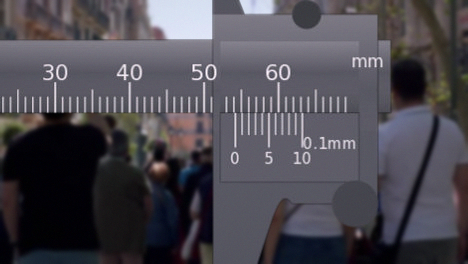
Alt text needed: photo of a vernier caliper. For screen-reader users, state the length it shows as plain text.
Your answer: 54.2 mm
